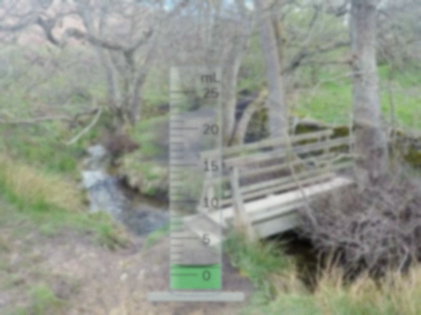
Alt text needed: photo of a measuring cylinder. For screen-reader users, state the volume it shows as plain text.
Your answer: 1 mL
